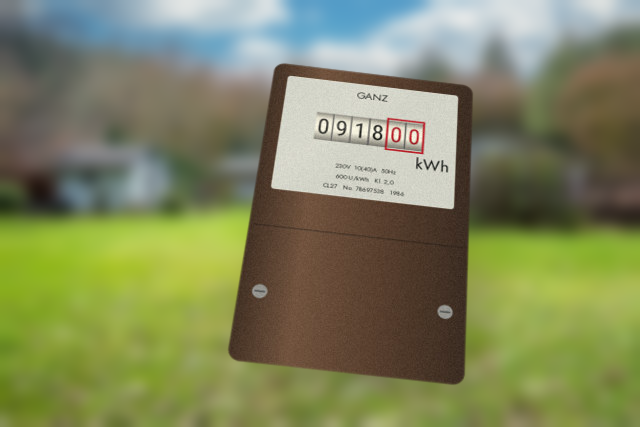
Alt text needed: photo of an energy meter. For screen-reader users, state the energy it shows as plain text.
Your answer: 918.00 kWh
